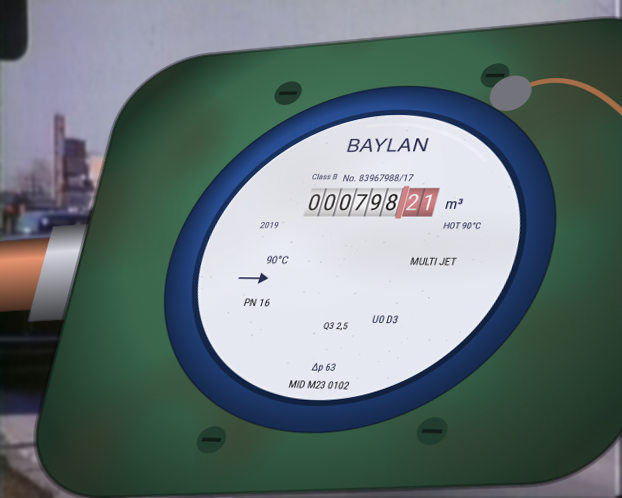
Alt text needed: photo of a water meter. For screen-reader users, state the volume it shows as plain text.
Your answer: 798.21 m³
